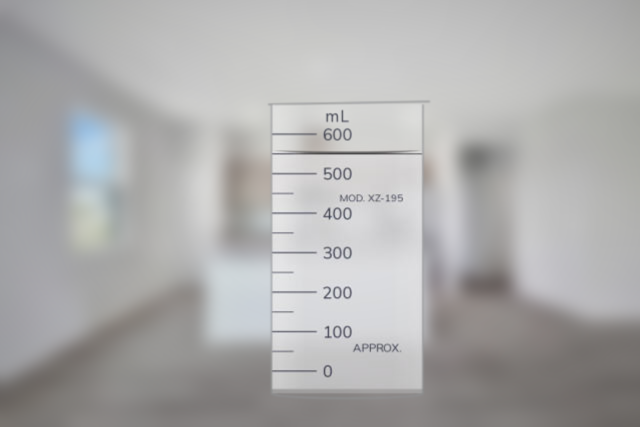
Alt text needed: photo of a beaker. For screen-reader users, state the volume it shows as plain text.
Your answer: 550 mL
